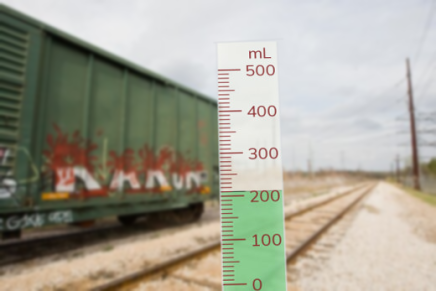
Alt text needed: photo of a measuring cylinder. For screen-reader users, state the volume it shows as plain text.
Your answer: 210 mL
